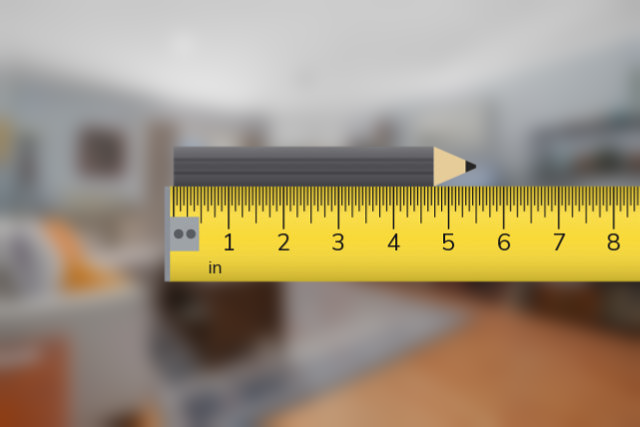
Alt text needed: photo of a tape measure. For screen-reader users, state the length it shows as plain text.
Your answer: 5.5 in
